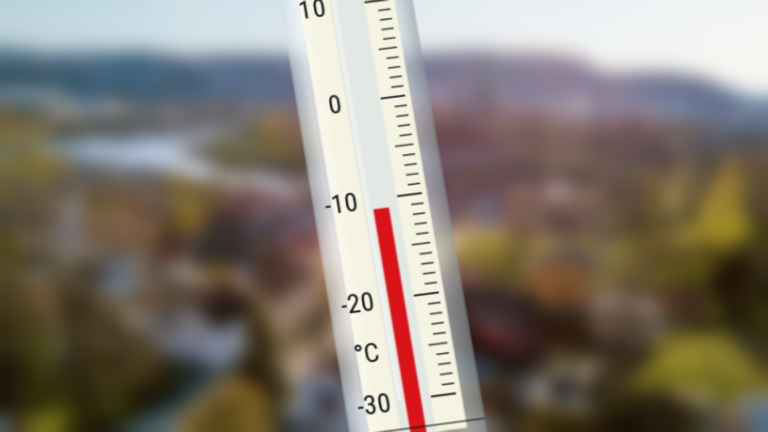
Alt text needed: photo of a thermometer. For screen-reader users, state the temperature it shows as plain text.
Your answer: -11 °C
